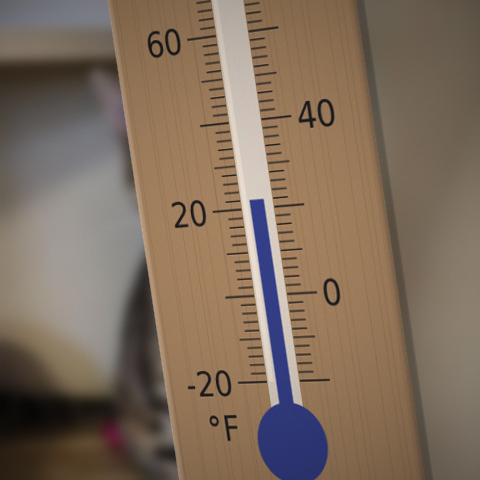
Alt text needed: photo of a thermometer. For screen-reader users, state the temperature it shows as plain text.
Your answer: 22 °F
